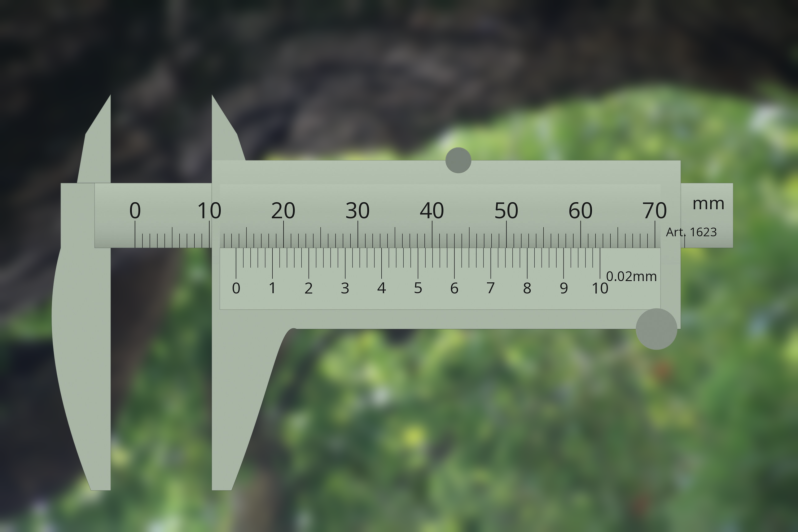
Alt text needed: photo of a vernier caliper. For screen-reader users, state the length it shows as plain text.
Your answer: 13.6 mm
